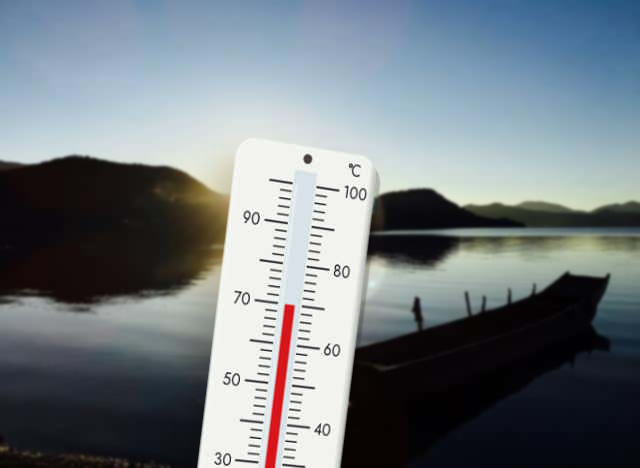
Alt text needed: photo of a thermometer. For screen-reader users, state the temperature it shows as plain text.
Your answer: 70 °C
